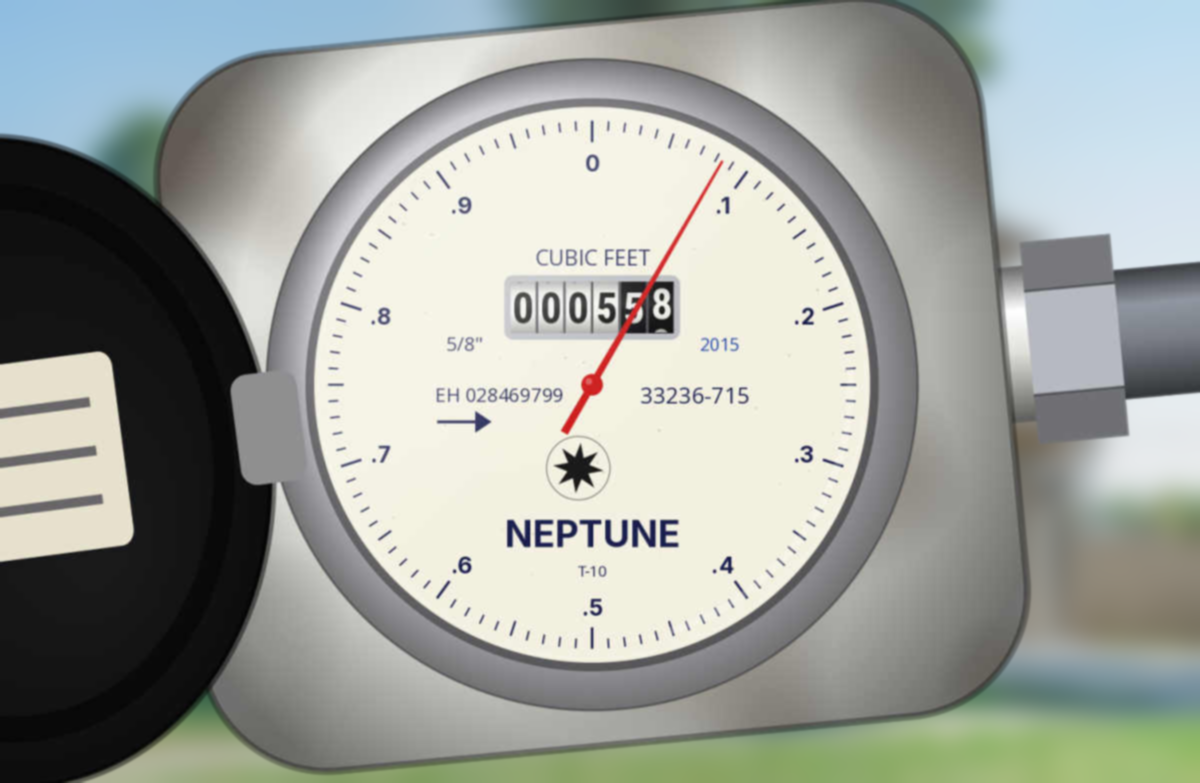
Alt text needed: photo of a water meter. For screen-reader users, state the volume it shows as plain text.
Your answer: 558.08 ft³
